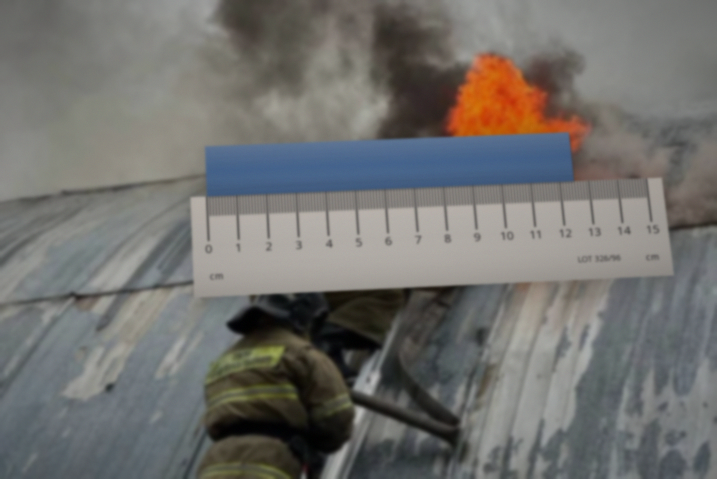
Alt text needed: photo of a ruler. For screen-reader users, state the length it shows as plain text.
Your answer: 12.5 cm
